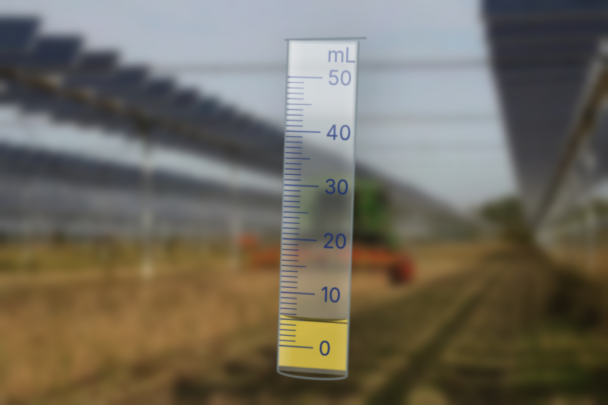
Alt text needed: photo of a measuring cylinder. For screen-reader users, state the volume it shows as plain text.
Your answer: 5 mL
